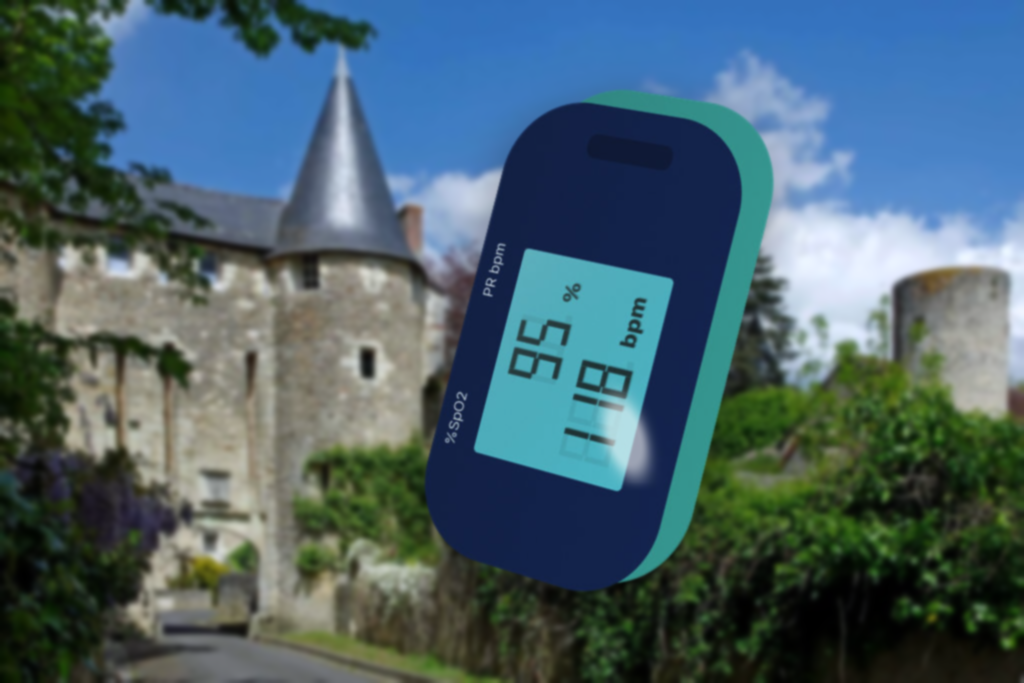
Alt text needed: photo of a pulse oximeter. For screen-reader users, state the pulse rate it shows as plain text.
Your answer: 118 bpm
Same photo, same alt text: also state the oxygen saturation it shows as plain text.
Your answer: 95 %
